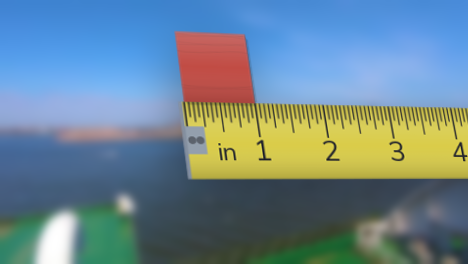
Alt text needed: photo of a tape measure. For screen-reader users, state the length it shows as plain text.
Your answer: 1 in
